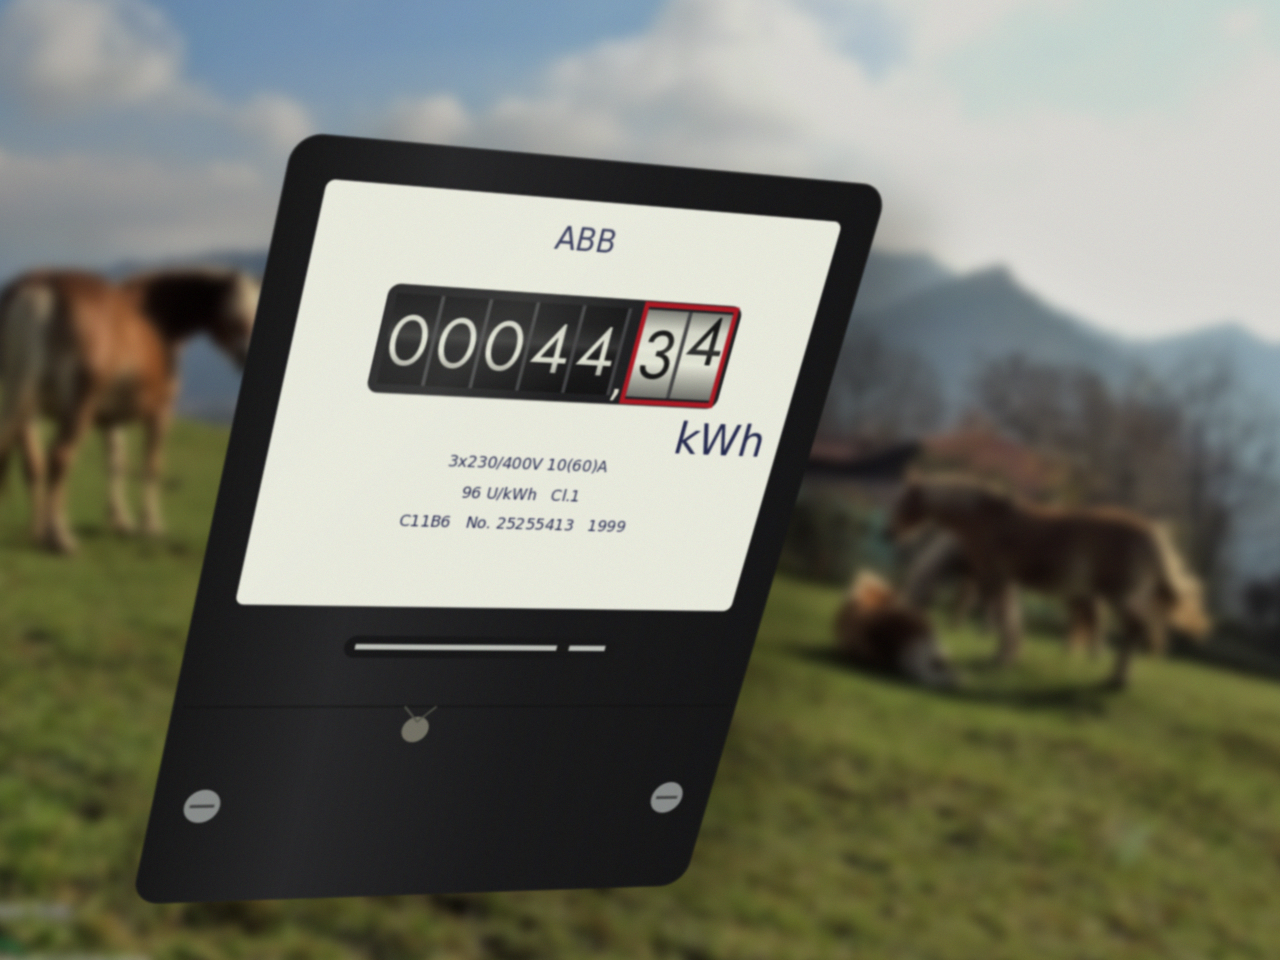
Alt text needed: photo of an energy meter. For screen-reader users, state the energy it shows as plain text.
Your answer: 44.34 kWh
